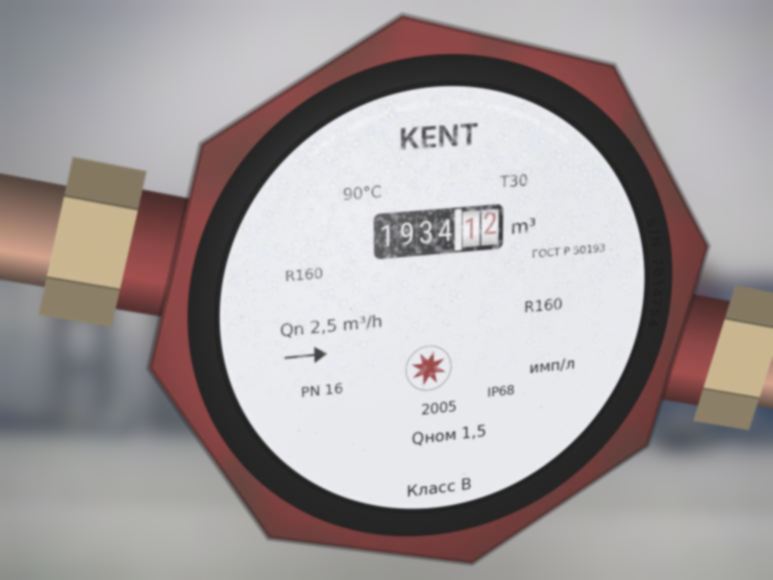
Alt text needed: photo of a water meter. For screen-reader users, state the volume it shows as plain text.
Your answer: 1934.12 m³
